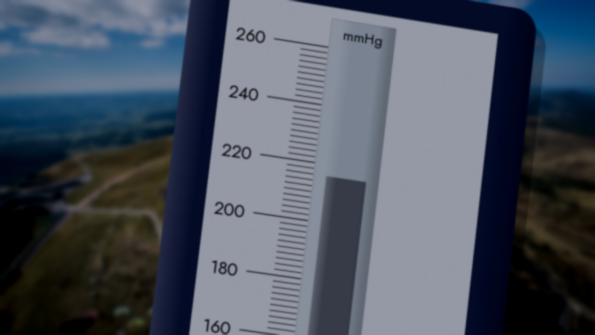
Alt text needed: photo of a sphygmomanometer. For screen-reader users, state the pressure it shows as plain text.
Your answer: 216 mmHg
